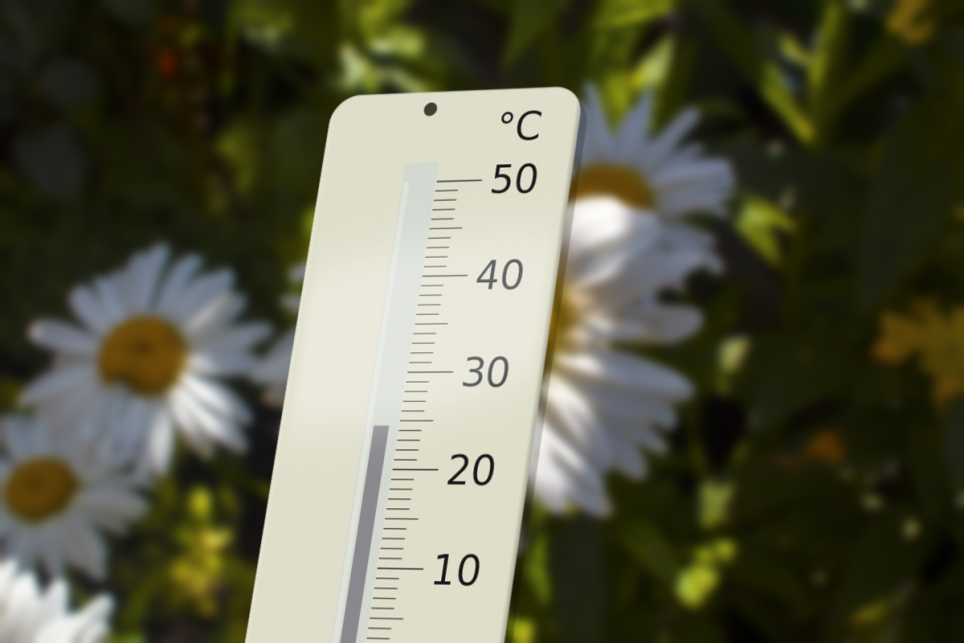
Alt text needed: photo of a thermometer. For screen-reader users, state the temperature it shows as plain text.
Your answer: 24.5 °C
